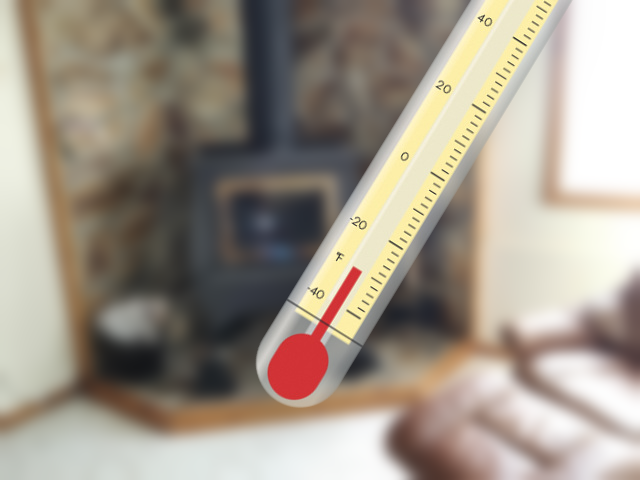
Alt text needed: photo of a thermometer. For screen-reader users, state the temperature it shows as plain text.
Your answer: -30 °F
